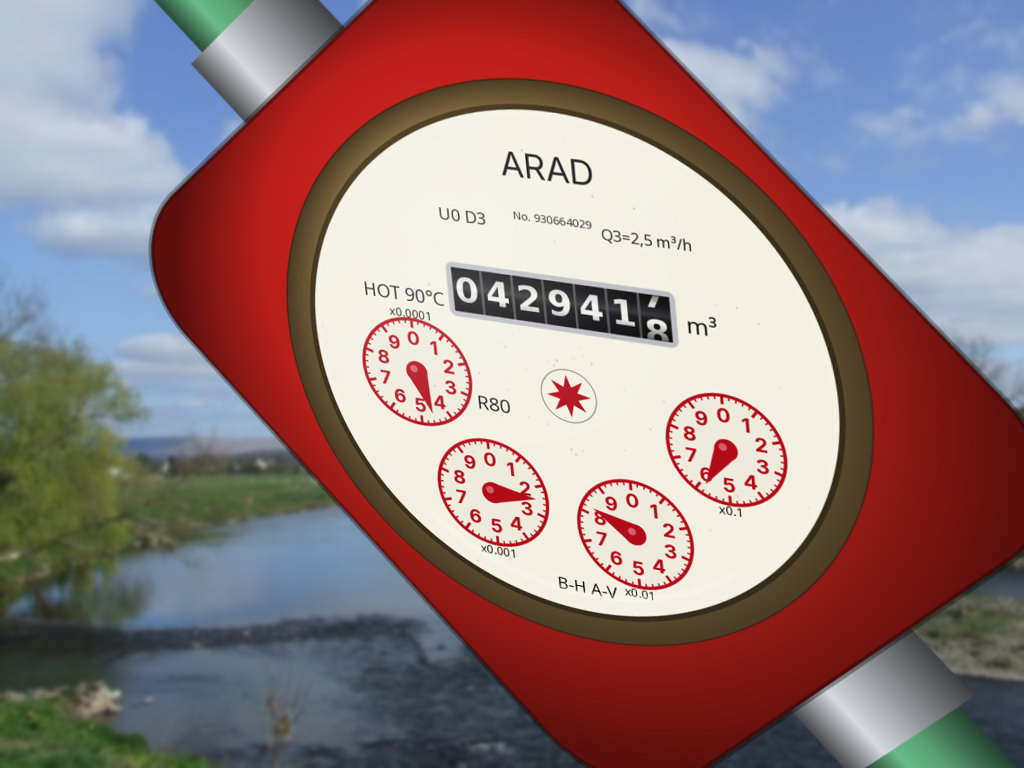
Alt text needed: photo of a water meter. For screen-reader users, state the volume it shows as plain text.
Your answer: 429417.5824 m³
